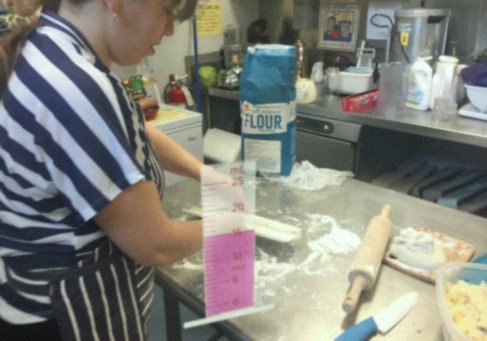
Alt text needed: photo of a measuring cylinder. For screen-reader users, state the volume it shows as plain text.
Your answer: 15 mL
